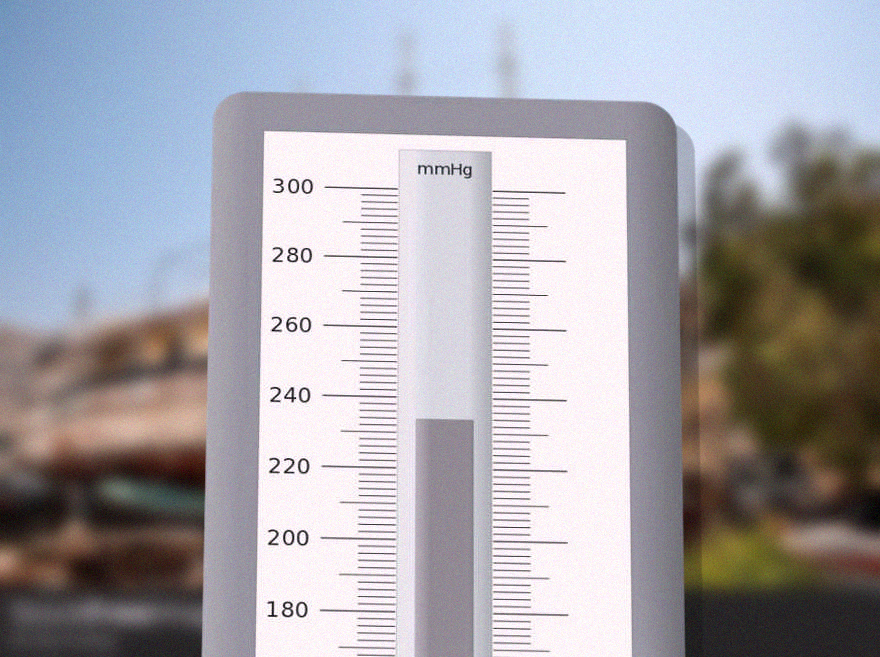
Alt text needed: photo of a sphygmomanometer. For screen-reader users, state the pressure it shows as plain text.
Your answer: 234 mmHg
